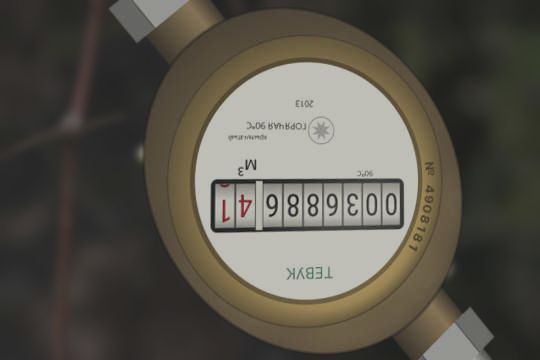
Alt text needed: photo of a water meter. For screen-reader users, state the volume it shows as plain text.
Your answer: 36886.41 m³
